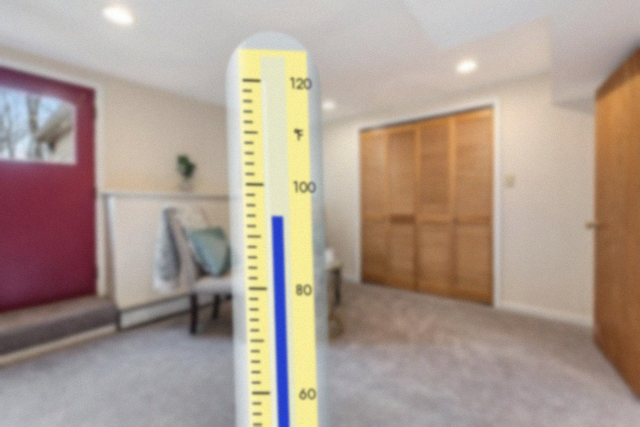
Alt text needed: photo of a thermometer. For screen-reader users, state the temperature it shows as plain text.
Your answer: 94 °F
